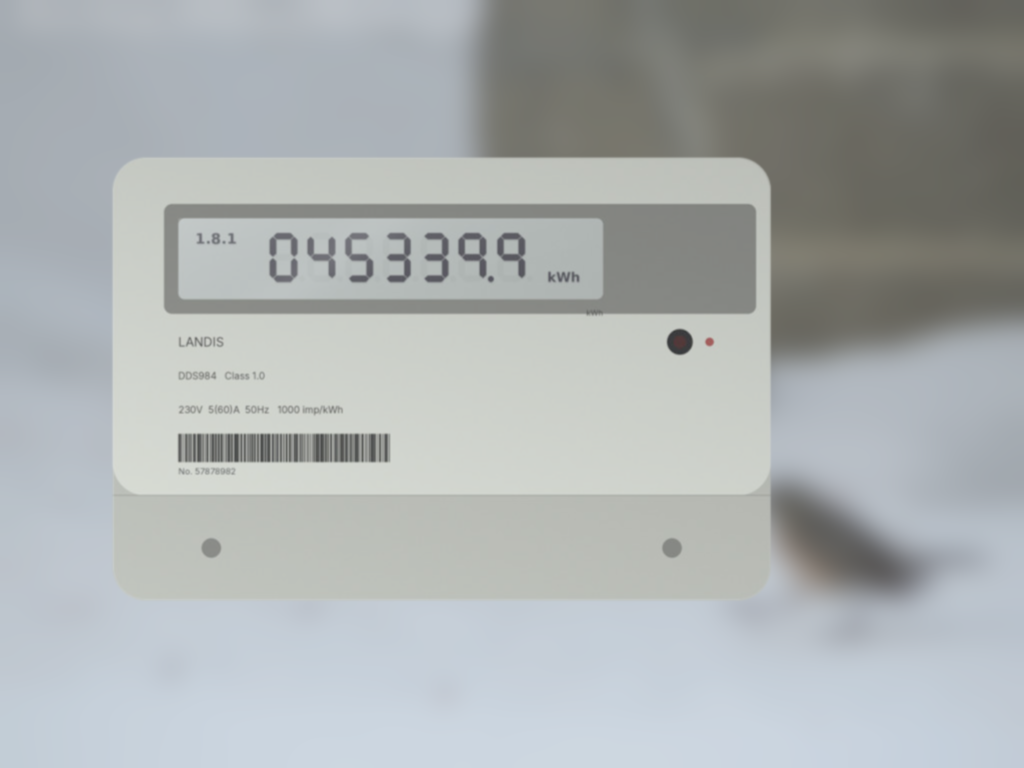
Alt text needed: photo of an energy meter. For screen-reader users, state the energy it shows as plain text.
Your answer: 45339.9 kWh
